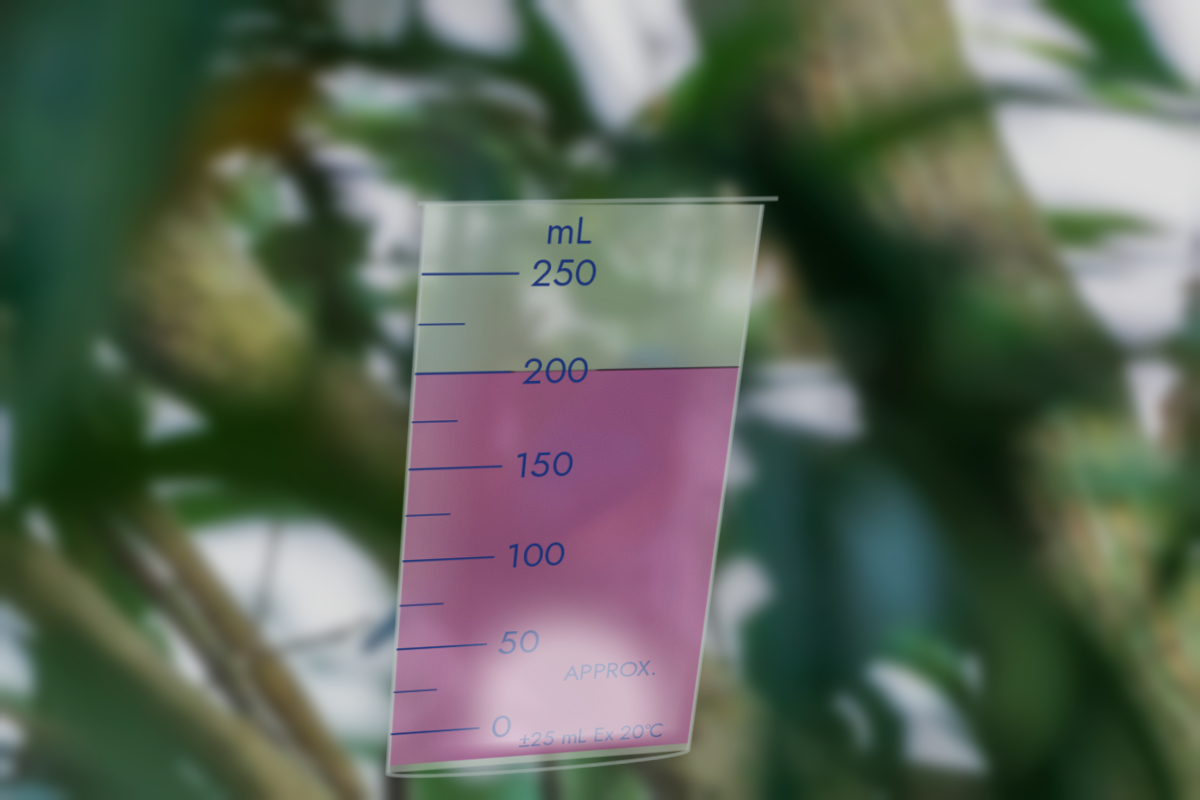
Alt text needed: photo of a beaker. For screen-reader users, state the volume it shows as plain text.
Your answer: 200 mL
